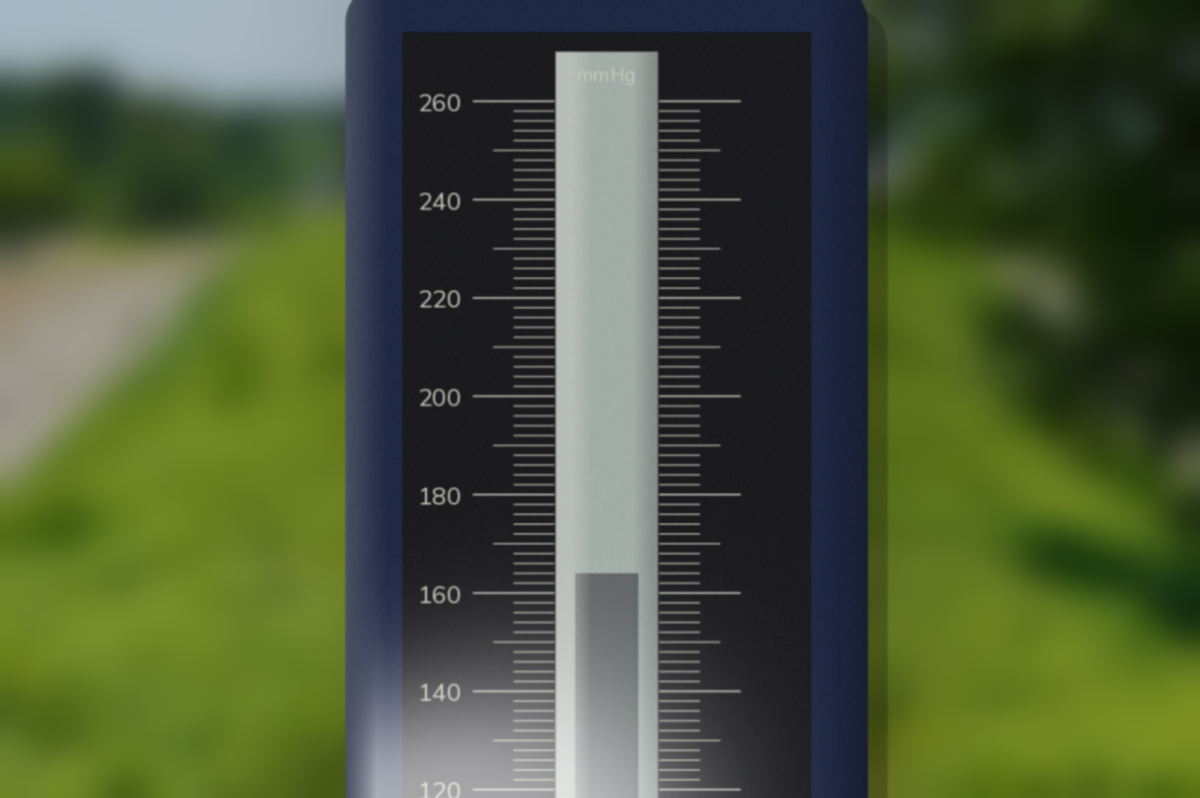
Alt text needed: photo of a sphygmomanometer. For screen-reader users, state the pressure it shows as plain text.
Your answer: 164 mmHg
